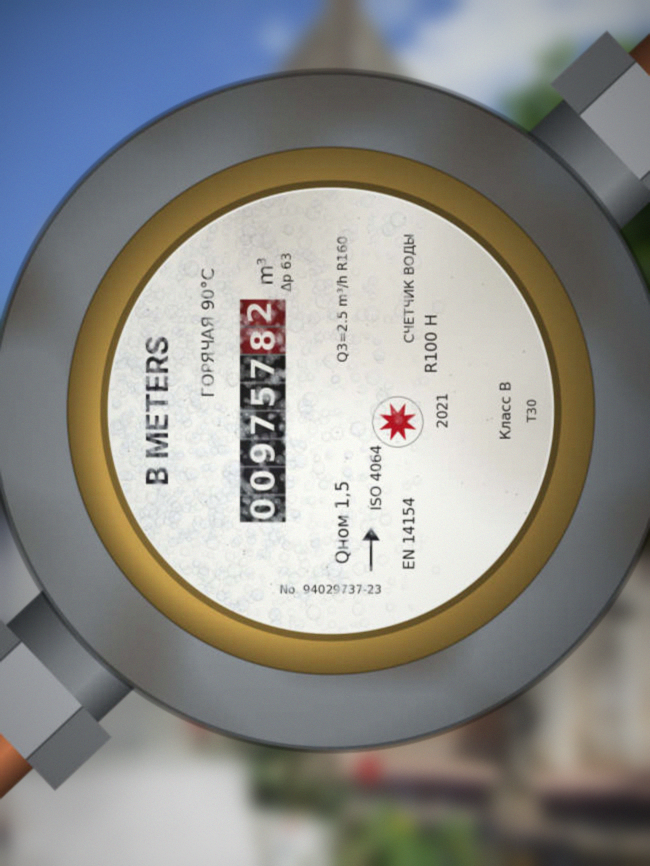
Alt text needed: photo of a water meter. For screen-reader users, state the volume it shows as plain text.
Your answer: 9757.82 m³
